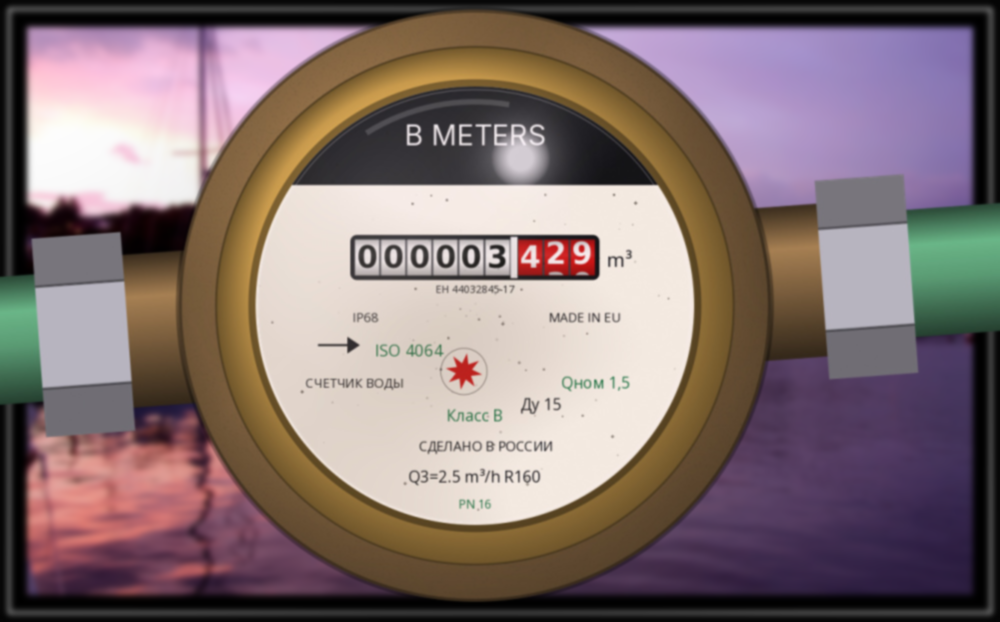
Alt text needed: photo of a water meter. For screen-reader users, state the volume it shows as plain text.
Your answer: 3.429 m³
